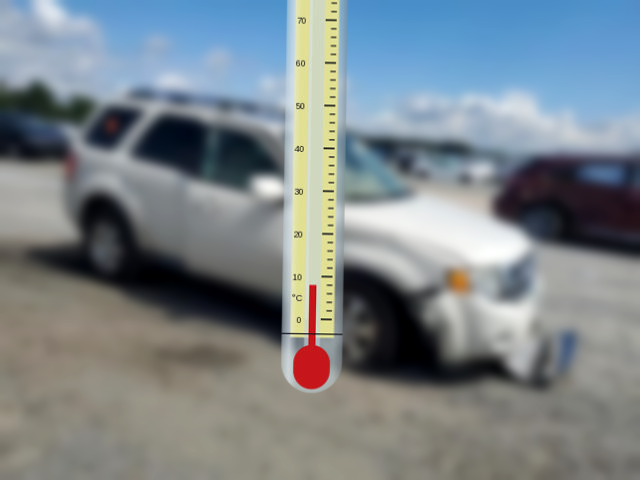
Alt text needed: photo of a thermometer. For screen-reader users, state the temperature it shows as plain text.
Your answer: 8 °C
